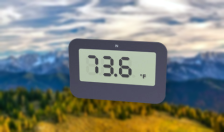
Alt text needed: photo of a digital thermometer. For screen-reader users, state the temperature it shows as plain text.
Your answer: 73.6 °F
